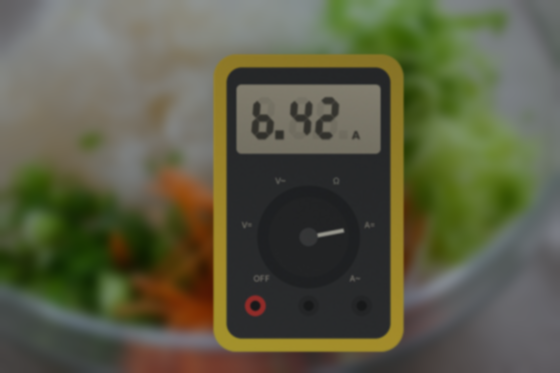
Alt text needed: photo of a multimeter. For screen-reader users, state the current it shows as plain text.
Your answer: 6.42 A
